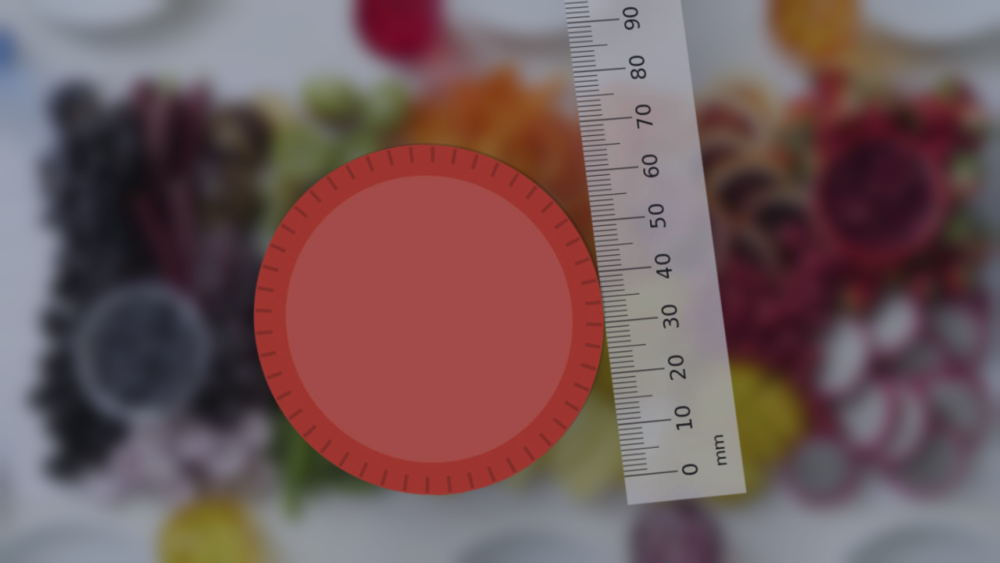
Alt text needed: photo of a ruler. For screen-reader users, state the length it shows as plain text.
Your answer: 68 mm
